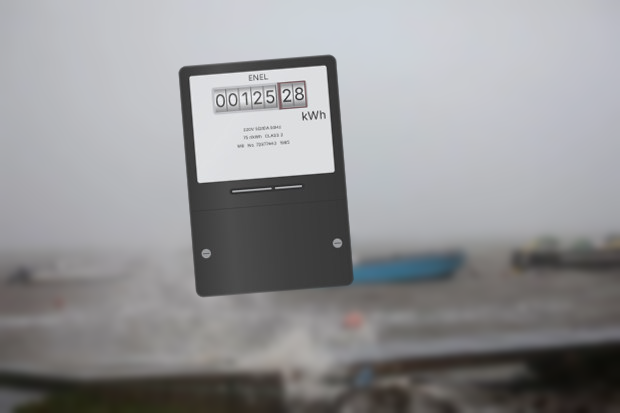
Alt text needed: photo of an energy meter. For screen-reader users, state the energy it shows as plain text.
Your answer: 125.28 kWh
